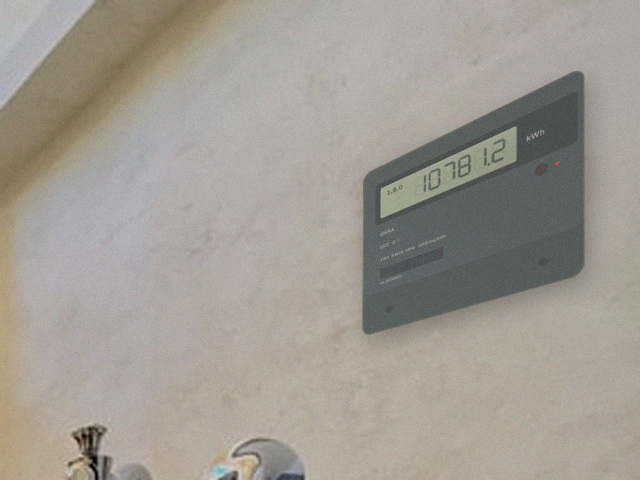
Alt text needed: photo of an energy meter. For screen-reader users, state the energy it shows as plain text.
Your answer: 10781.2 kWh
